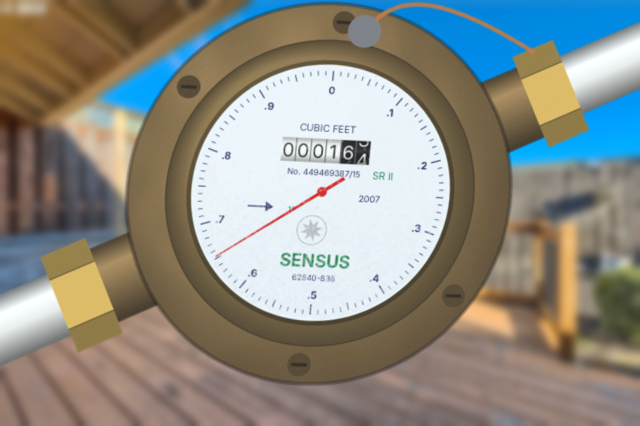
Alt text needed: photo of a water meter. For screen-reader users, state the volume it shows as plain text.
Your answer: 163.65 ft³
